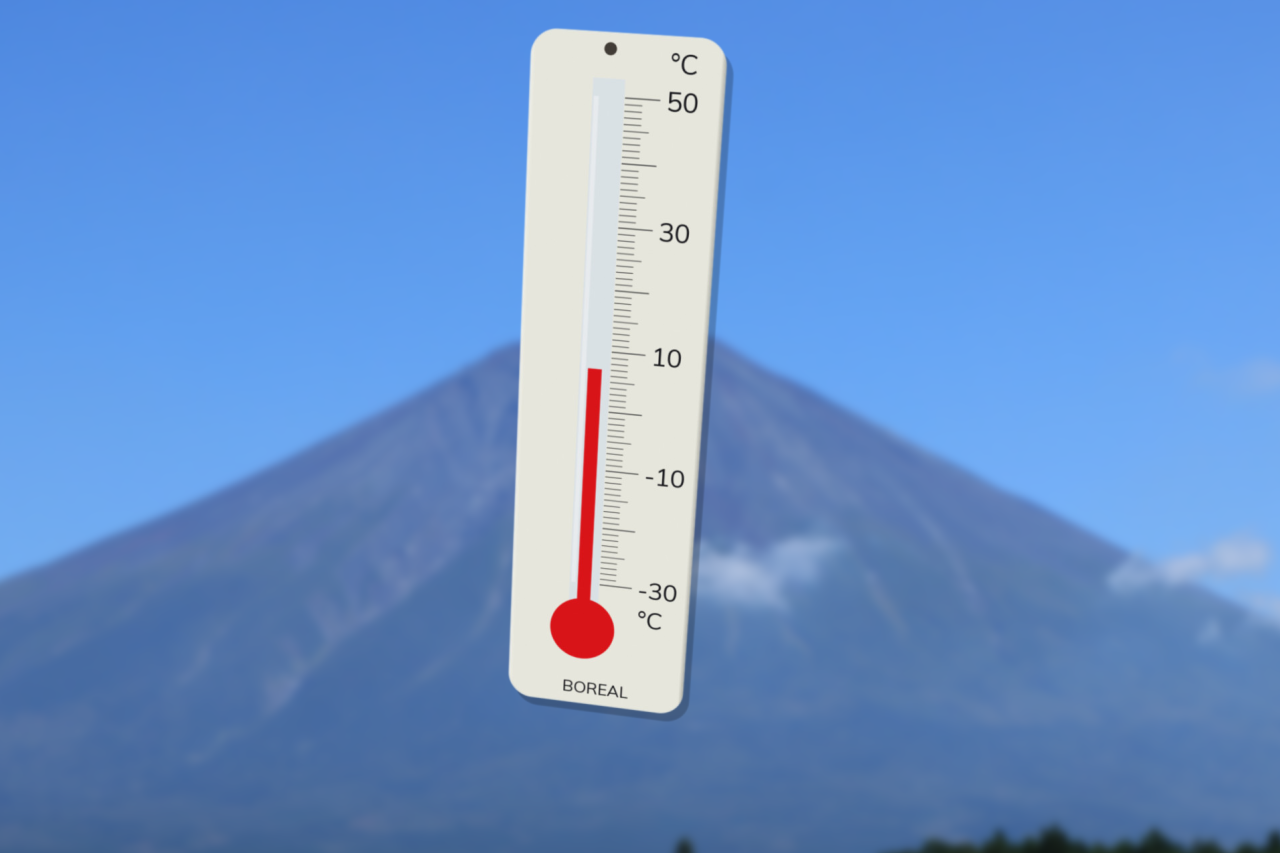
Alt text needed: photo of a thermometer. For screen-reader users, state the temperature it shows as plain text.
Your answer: 7 °C
